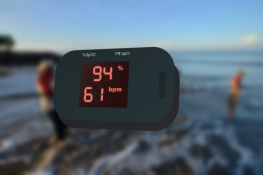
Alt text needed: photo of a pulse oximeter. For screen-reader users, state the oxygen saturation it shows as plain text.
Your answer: 94 %
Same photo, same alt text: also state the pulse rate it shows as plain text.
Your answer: 61 bpm
